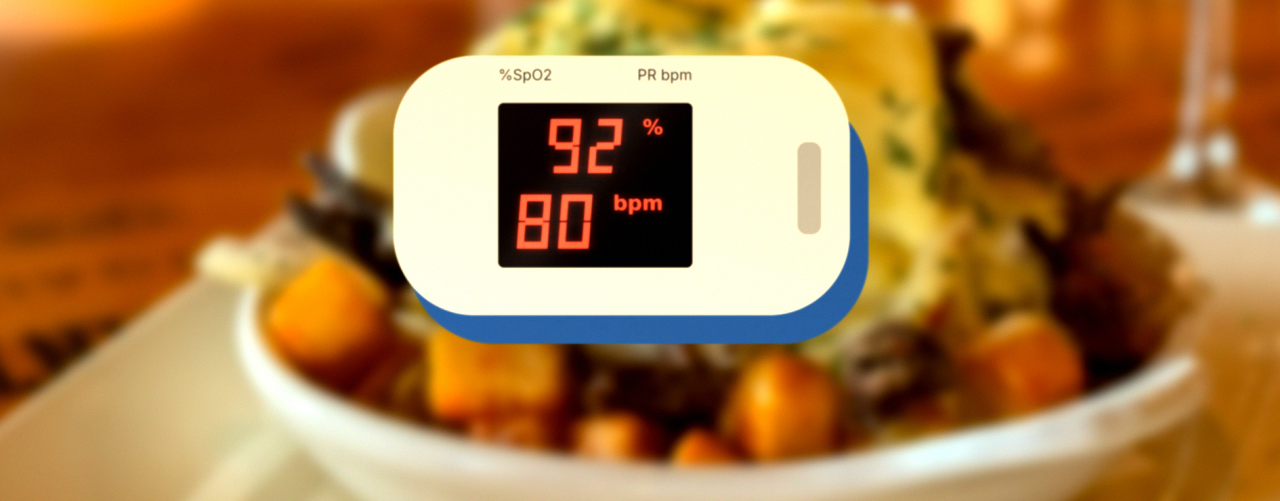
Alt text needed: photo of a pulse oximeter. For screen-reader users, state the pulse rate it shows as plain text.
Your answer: 80 bpm
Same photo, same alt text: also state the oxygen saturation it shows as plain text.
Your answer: 92 %
